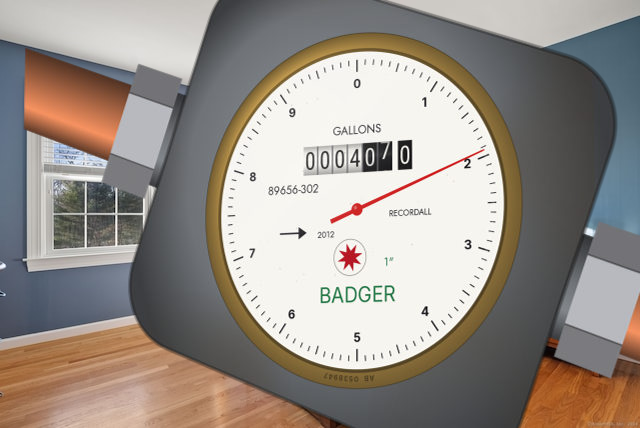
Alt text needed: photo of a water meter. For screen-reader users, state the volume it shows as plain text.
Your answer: 4071.9 gal
